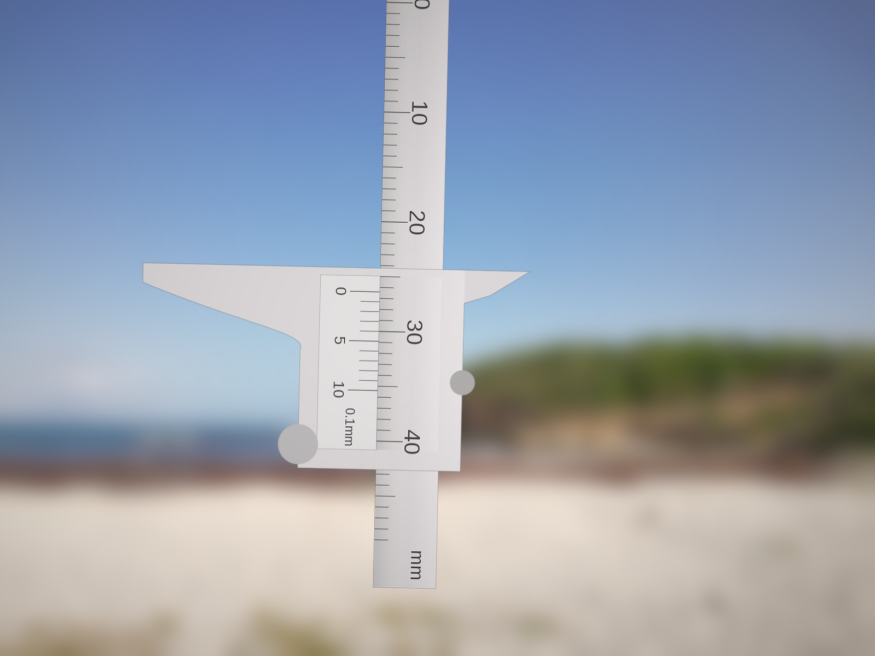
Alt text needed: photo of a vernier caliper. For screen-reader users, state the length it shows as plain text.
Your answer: 26.4 mm
